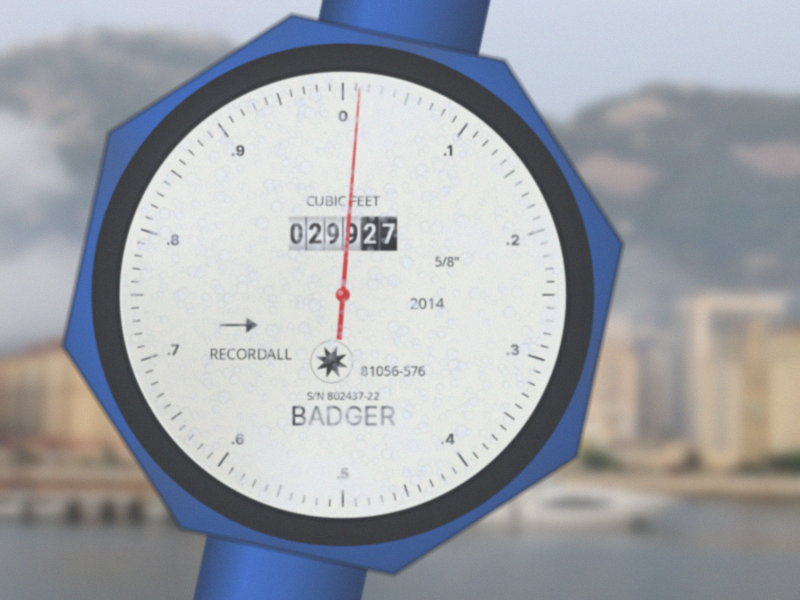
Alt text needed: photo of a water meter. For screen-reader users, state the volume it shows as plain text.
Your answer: 29927.01 ft³
